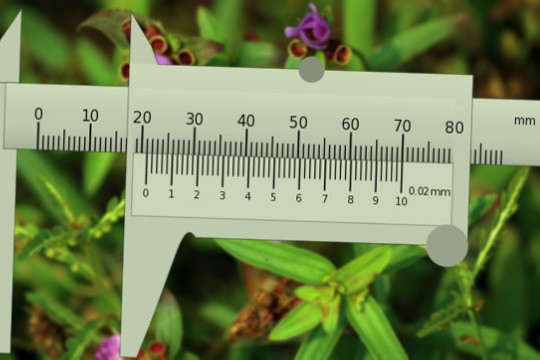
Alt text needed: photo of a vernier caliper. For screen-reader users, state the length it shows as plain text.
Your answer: 21.0 mm
